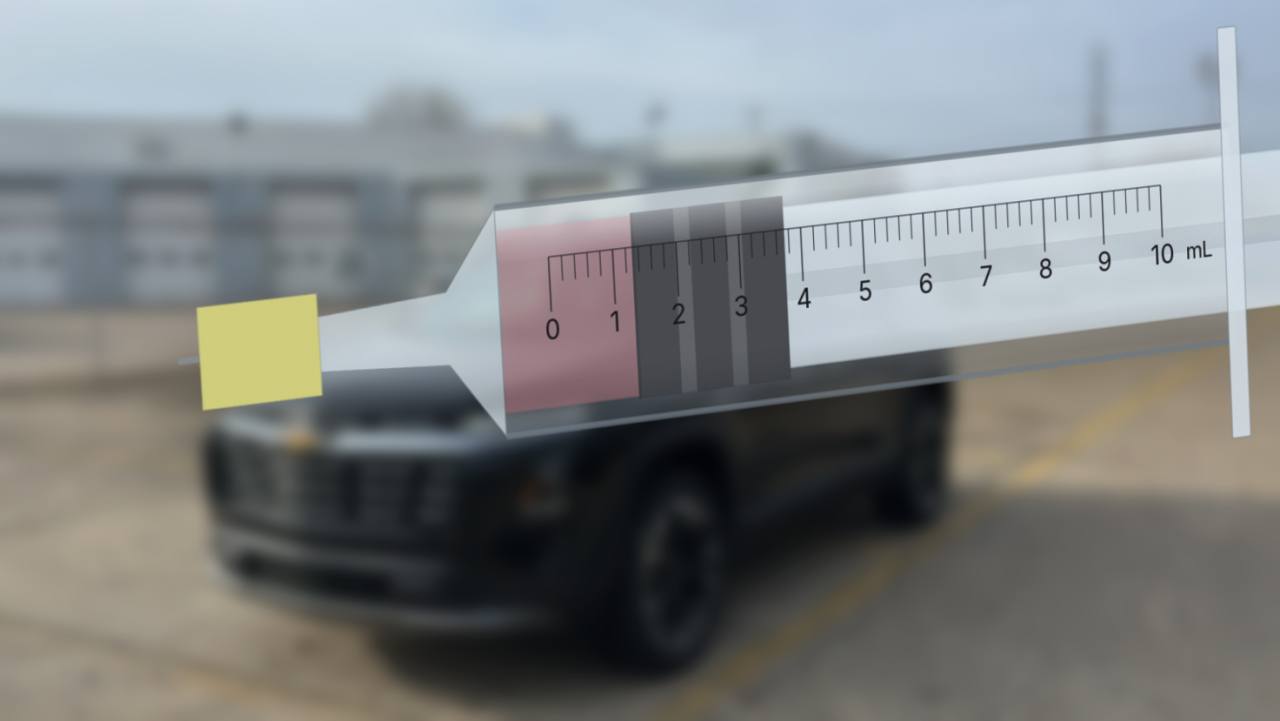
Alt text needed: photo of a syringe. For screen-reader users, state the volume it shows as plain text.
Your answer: 1.3 mL
